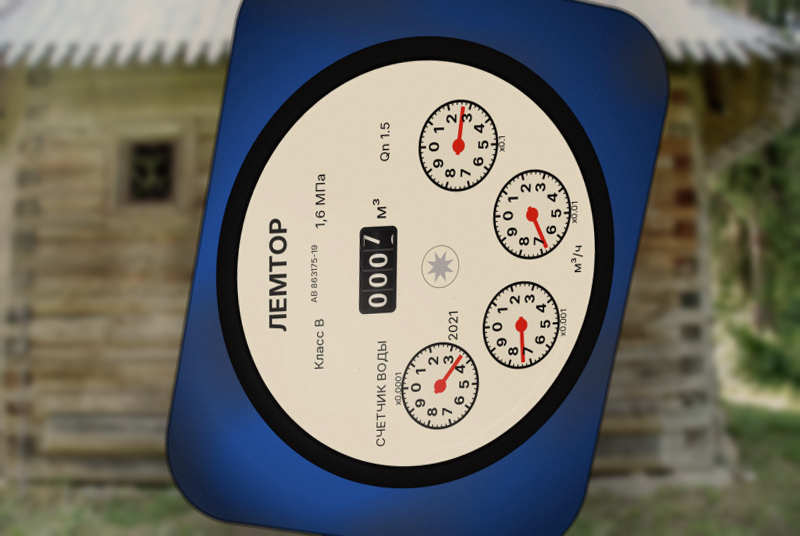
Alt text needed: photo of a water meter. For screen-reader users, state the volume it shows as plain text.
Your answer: 7.2673 m³
